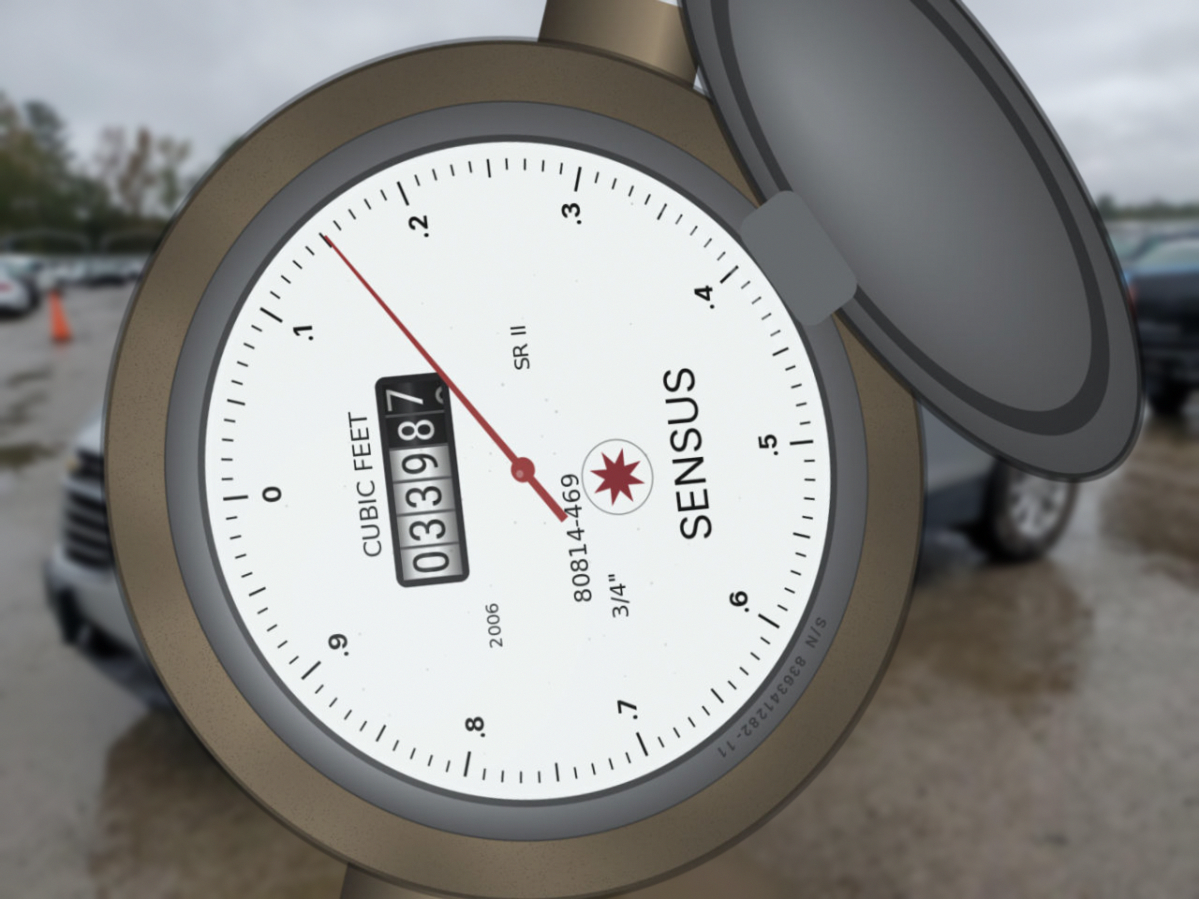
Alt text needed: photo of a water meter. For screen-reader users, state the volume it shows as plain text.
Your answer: 33987.15 ft³
